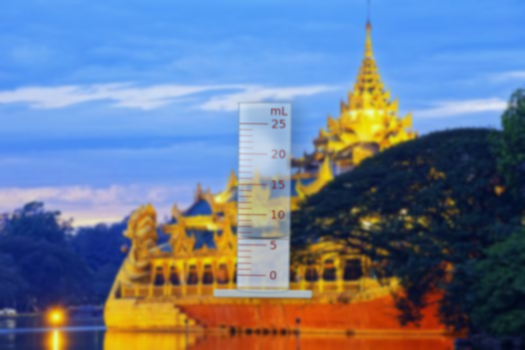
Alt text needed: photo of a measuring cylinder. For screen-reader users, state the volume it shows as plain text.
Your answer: 6 mL
